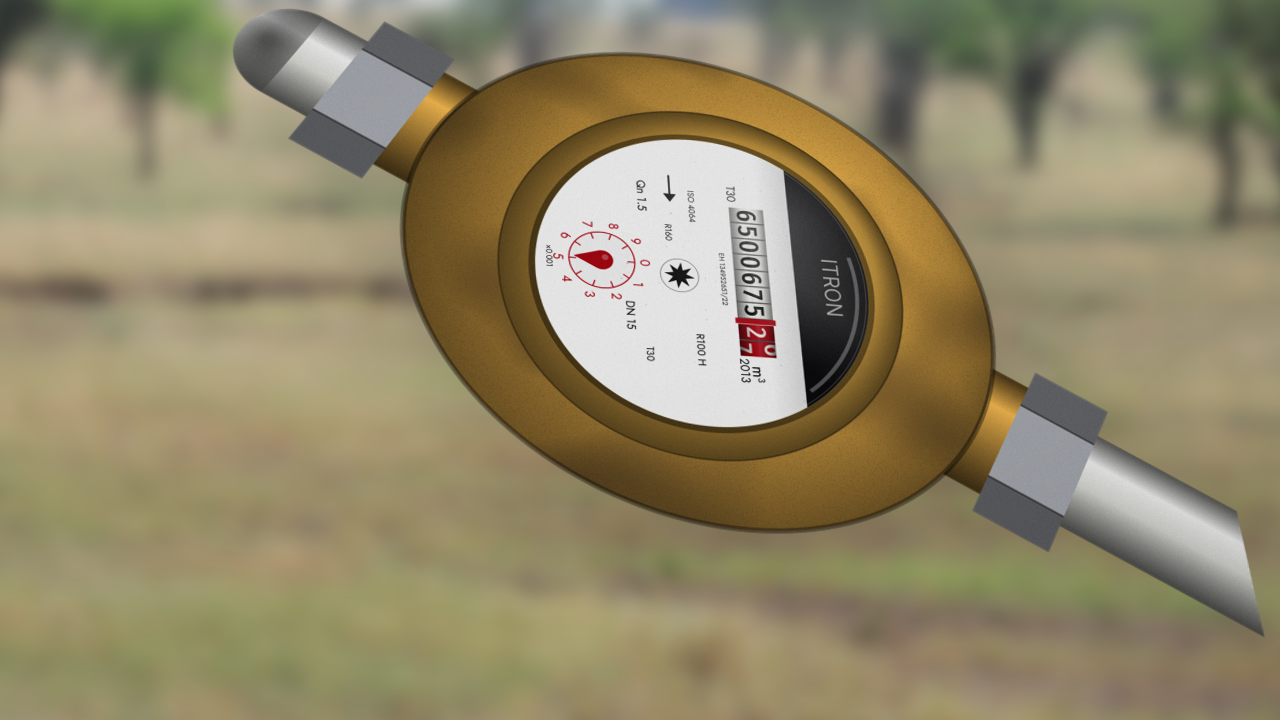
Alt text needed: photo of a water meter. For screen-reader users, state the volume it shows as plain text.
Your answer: 6500675.265 m³
